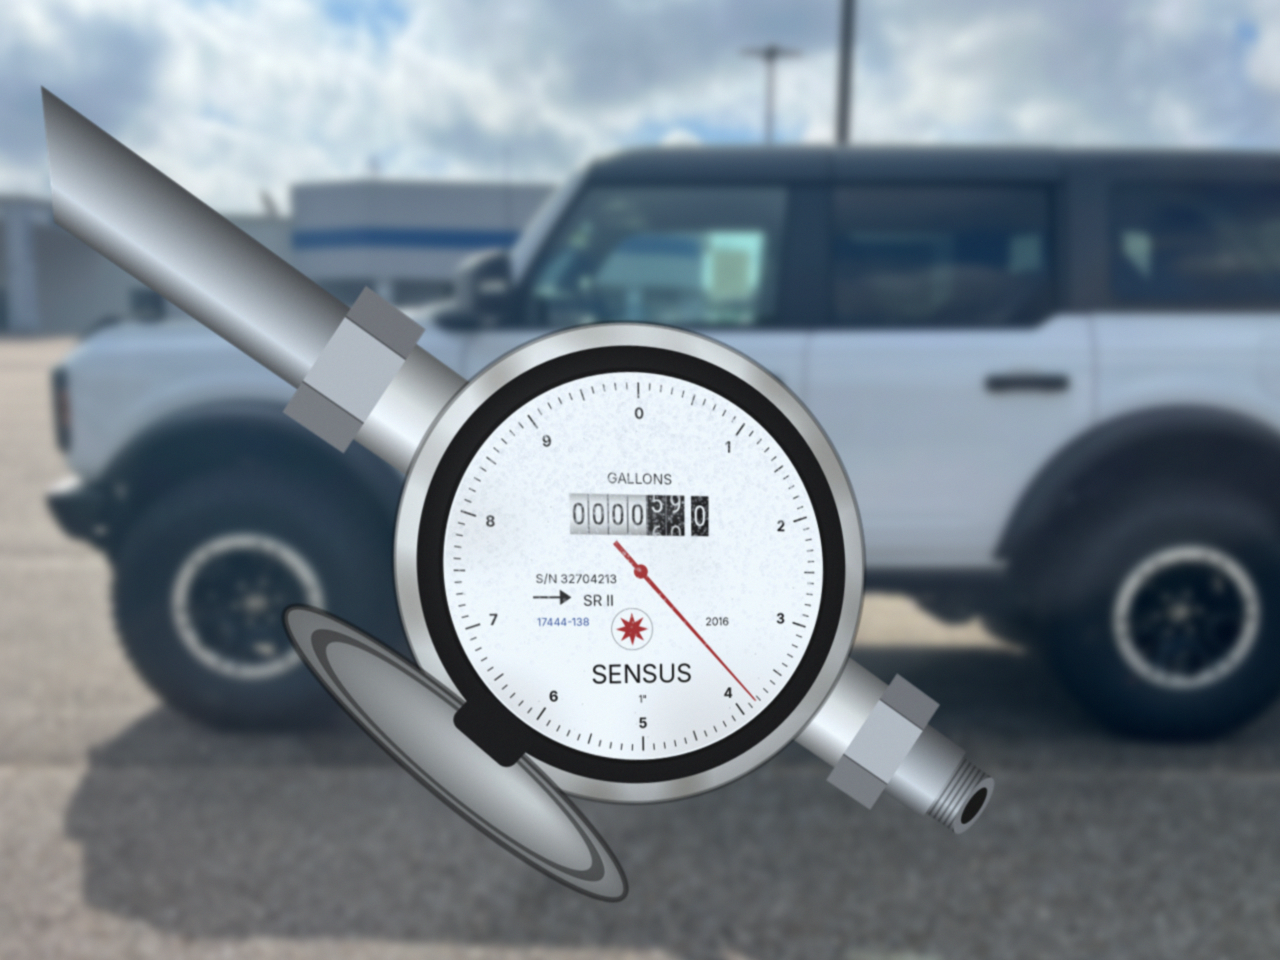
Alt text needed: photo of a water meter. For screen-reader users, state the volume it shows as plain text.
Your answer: 593.8 gal
